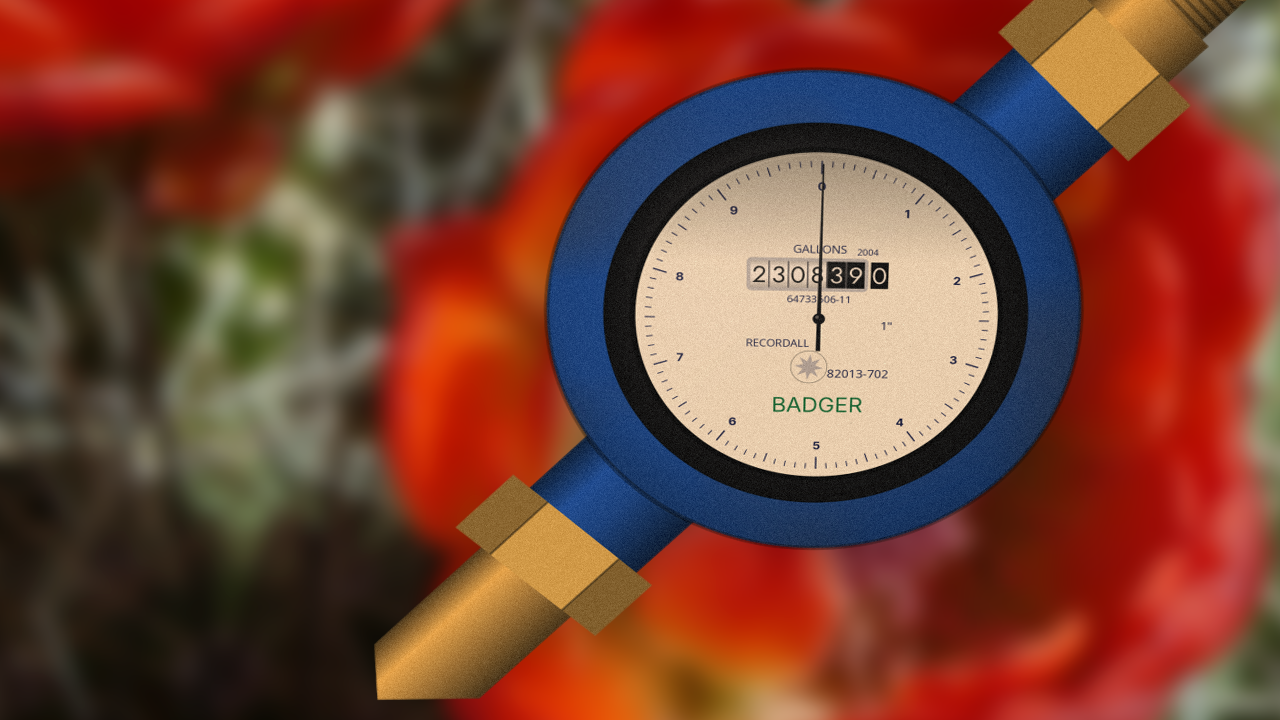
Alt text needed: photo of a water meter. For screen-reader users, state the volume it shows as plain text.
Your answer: 2308390.0 gal
